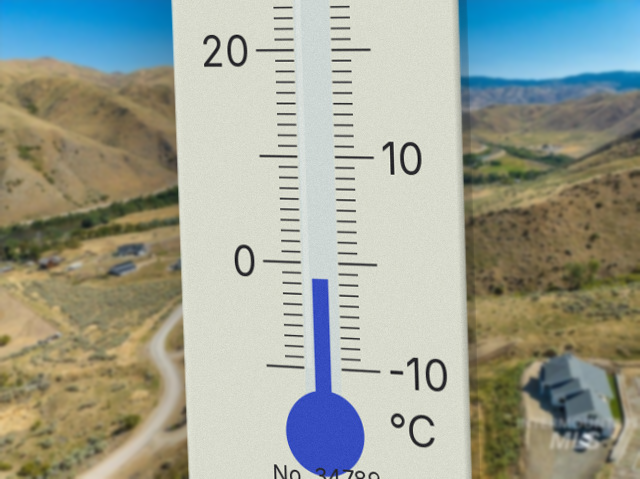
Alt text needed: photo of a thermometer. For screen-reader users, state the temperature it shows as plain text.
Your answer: -1.5 °C
